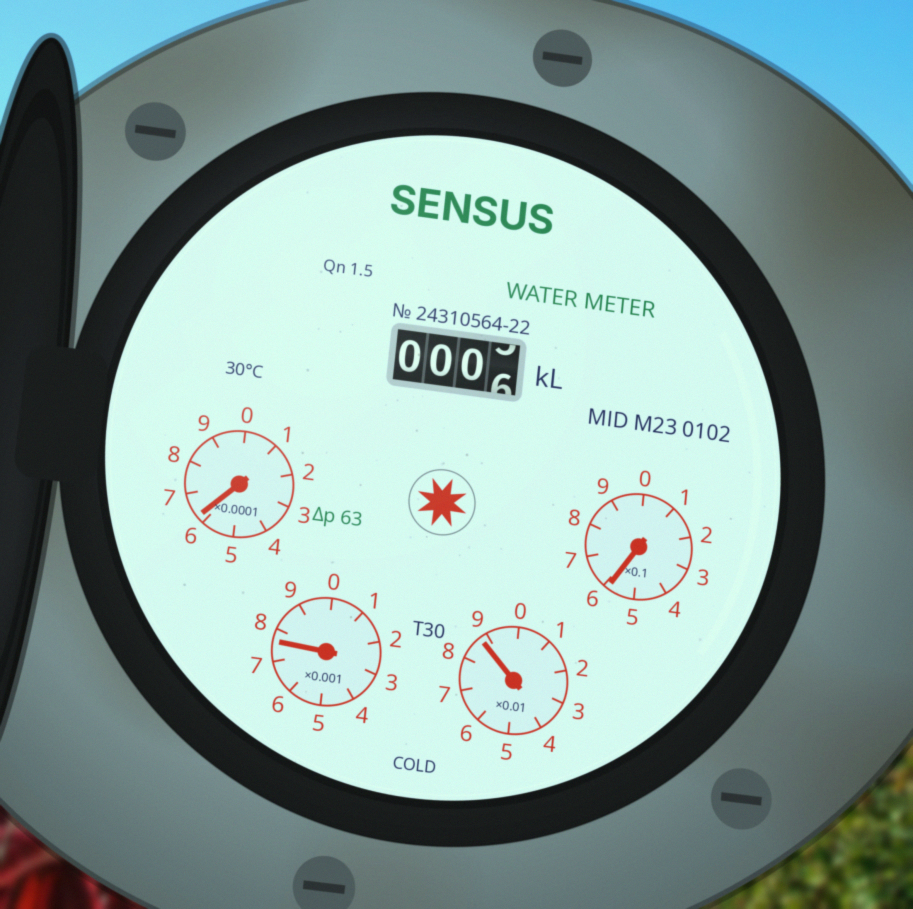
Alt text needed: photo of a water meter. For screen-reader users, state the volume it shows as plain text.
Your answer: 5.5876 kL
